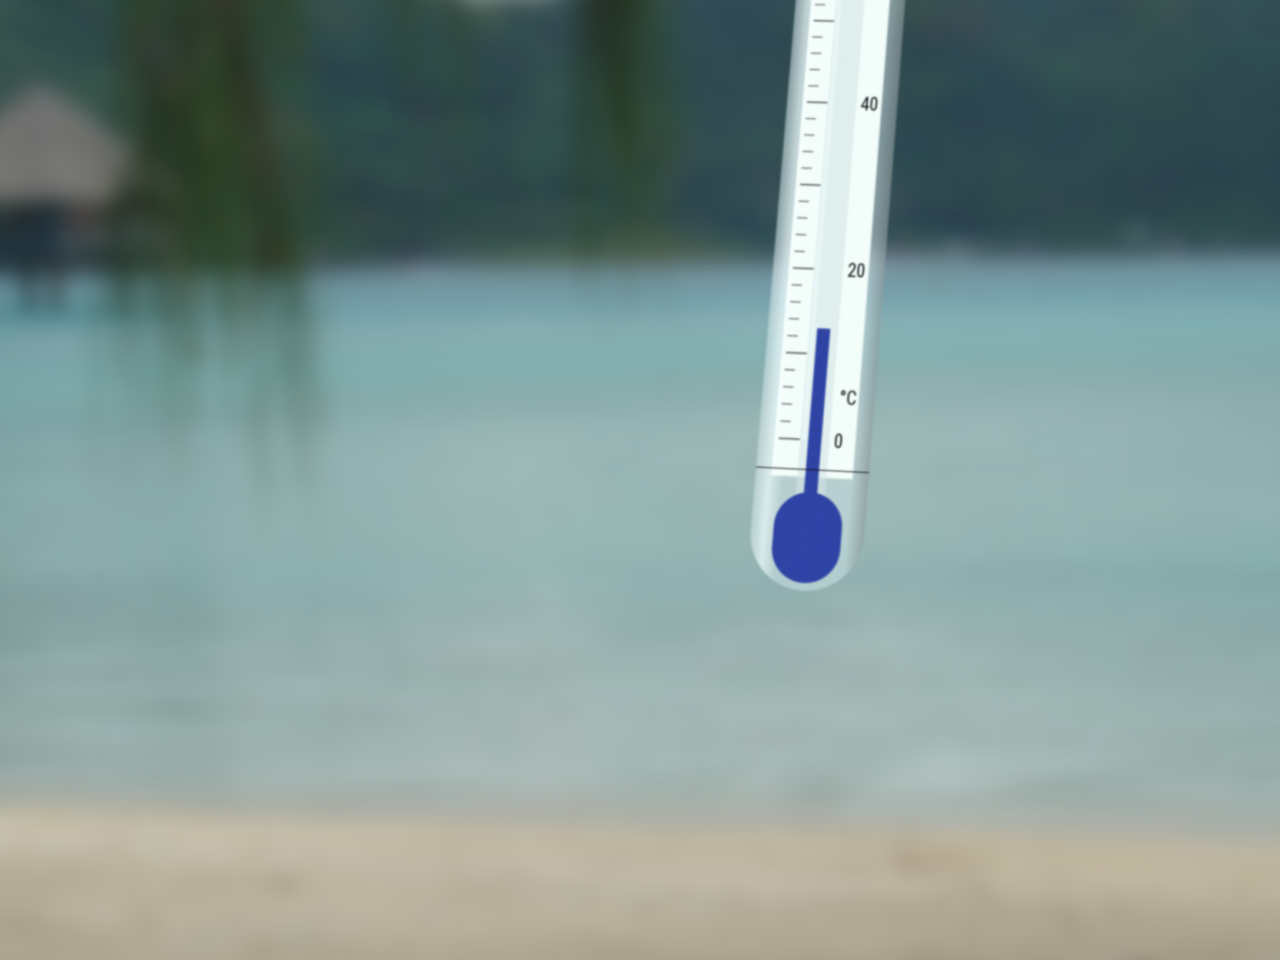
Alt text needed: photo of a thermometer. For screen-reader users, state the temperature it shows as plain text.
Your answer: 13 °C
